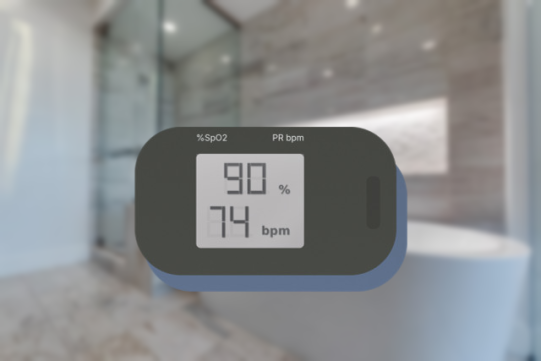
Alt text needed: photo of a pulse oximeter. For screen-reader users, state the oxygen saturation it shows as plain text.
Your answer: 90 %
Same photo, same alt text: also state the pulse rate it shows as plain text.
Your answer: 74 bpm
